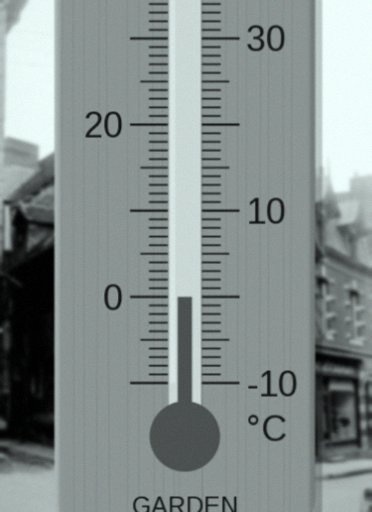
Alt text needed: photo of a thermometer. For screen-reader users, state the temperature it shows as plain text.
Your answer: 0 °C
